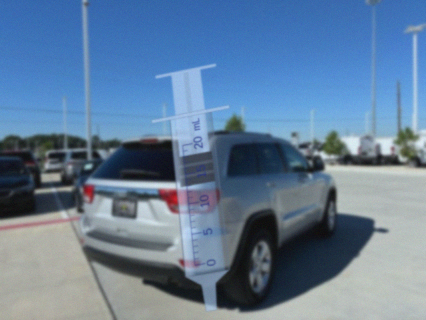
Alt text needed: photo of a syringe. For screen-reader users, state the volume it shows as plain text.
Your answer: 13 mL
